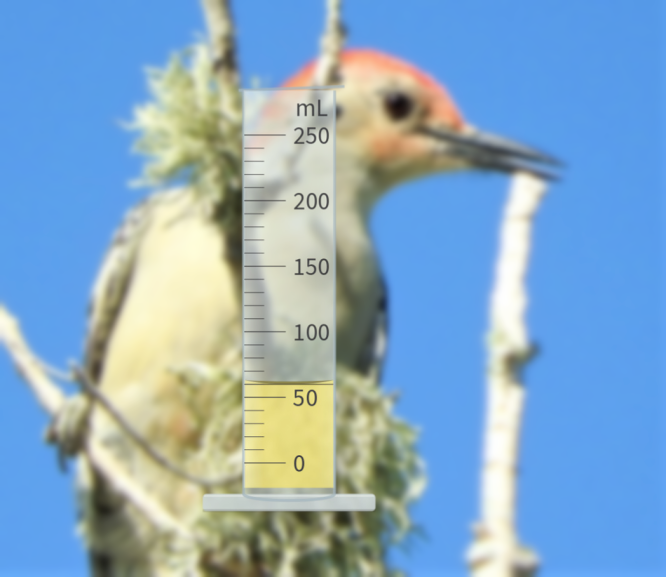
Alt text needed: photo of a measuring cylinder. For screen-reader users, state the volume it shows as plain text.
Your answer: 60 mL
